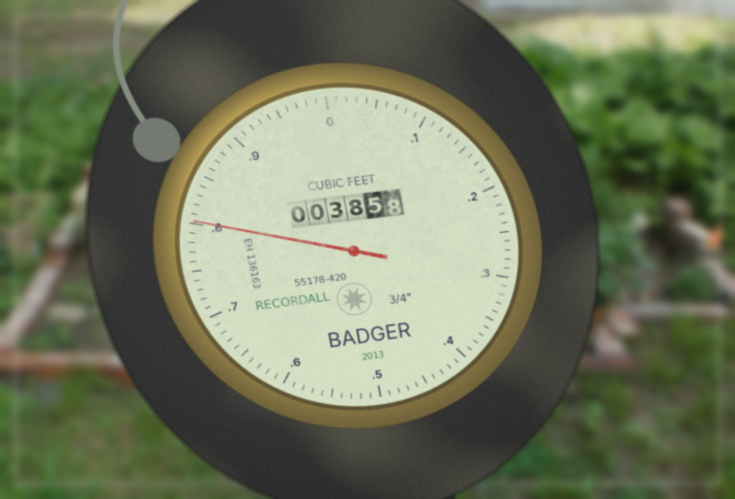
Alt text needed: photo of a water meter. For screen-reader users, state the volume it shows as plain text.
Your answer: 3857.80 ft³
